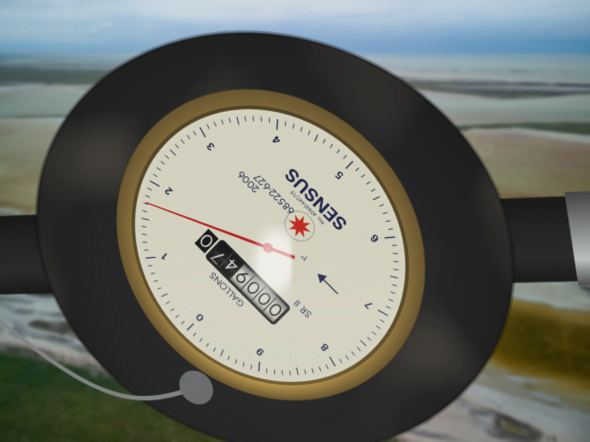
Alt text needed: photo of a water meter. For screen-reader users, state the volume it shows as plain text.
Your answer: 9471.7 gal
